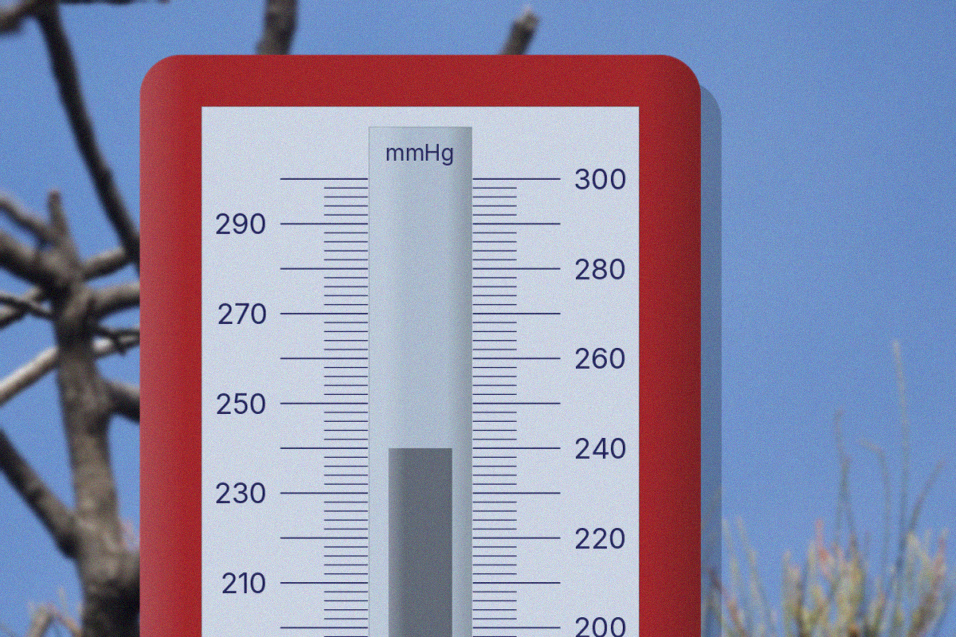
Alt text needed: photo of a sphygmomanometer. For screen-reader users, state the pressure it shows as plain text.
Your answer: 240 mmHg
